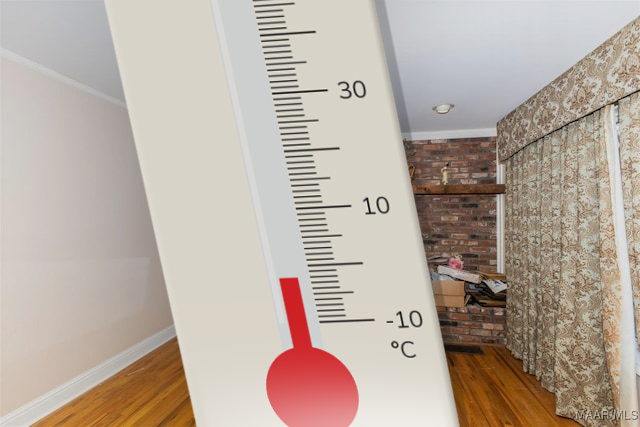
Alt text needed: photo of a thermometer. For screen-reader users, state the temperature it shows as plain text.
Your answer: -2 °C
